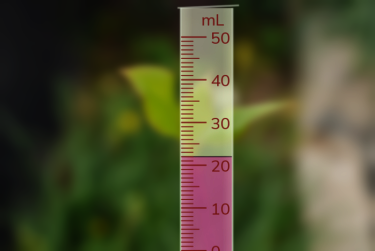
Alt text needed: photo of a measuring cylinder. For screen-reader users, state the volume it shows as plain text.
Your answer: 22 mL
